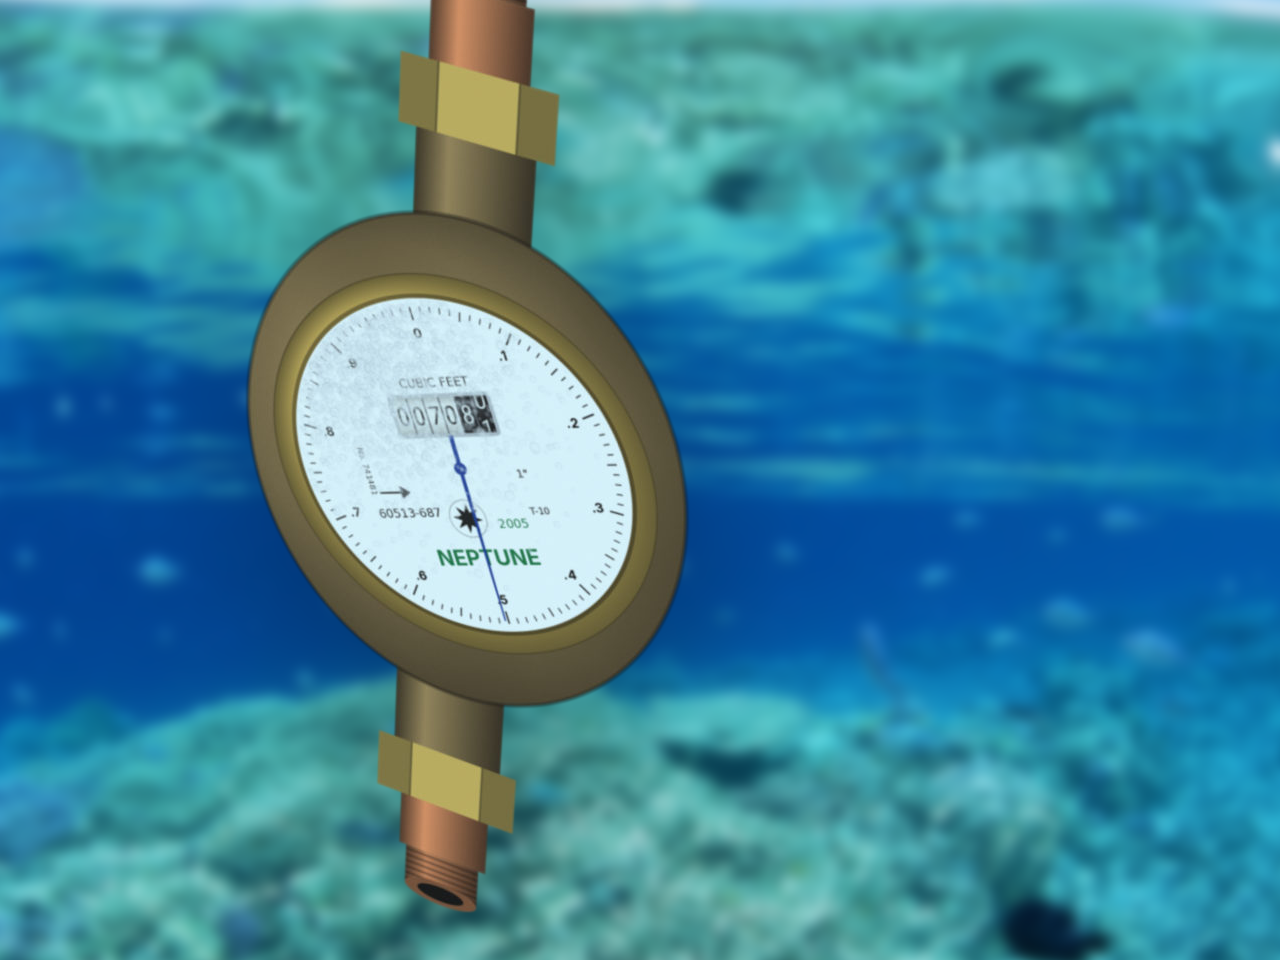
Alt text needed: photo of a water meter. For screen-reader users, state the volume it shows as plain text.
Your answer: 7080.50 ft³
